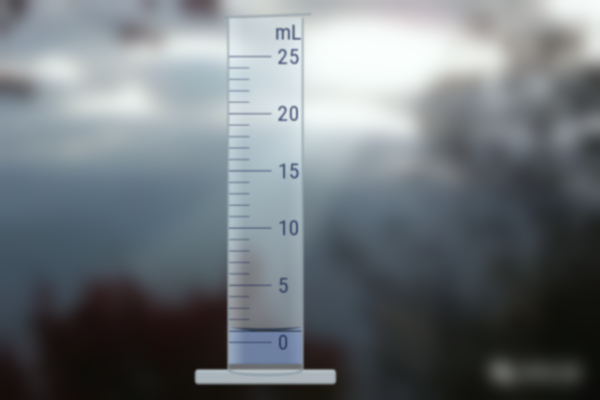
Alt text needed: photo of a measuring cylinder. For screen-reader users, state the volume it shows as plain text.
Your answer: 1 mL
